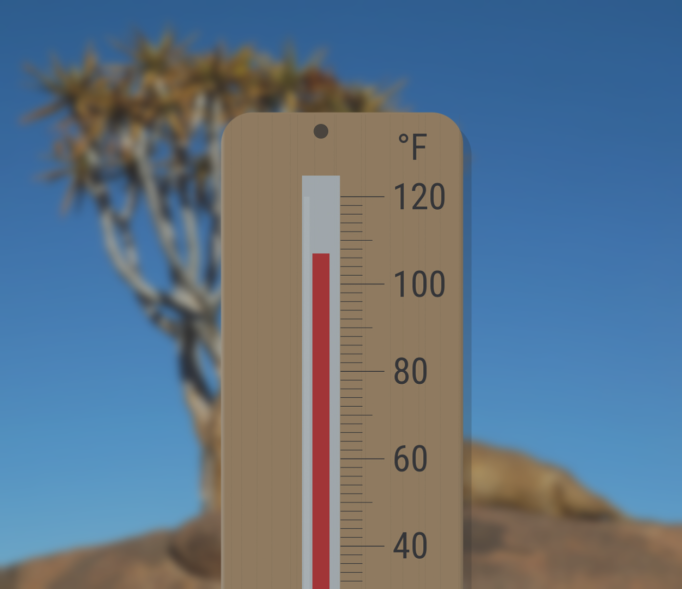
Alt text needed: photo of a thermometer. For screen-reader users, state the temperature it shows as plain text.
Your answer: 107 °F
